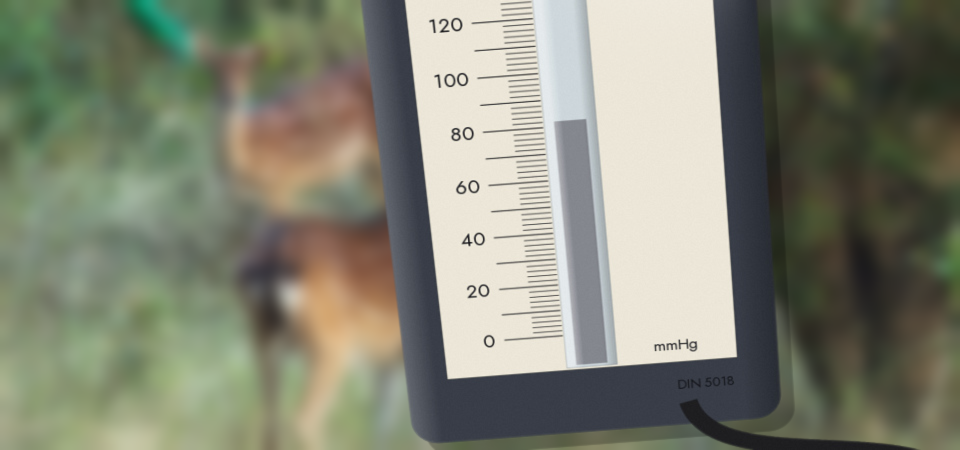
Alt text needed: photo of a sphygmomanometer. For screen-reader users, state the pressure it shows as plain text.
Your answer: 82 mmHg
